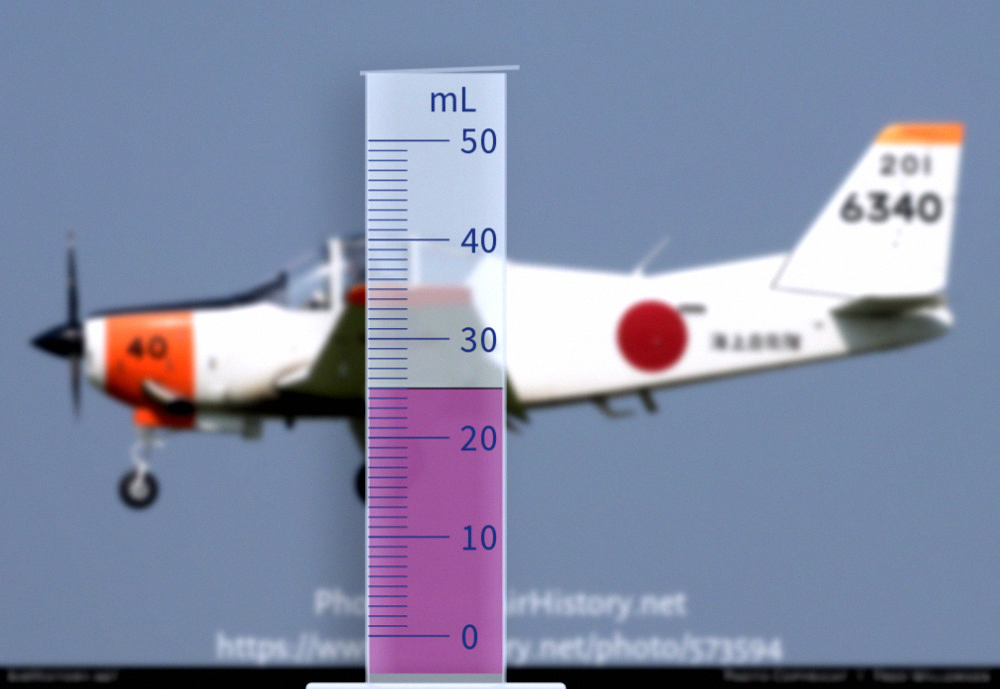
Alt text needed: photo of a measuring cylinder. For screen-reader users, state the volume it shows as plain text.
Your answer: 25 mL
